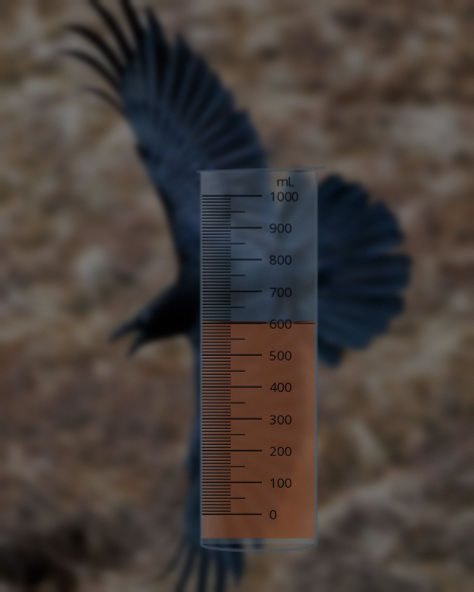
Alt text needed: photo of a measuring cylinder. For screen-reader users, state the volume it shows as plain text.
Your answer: 600 mL
